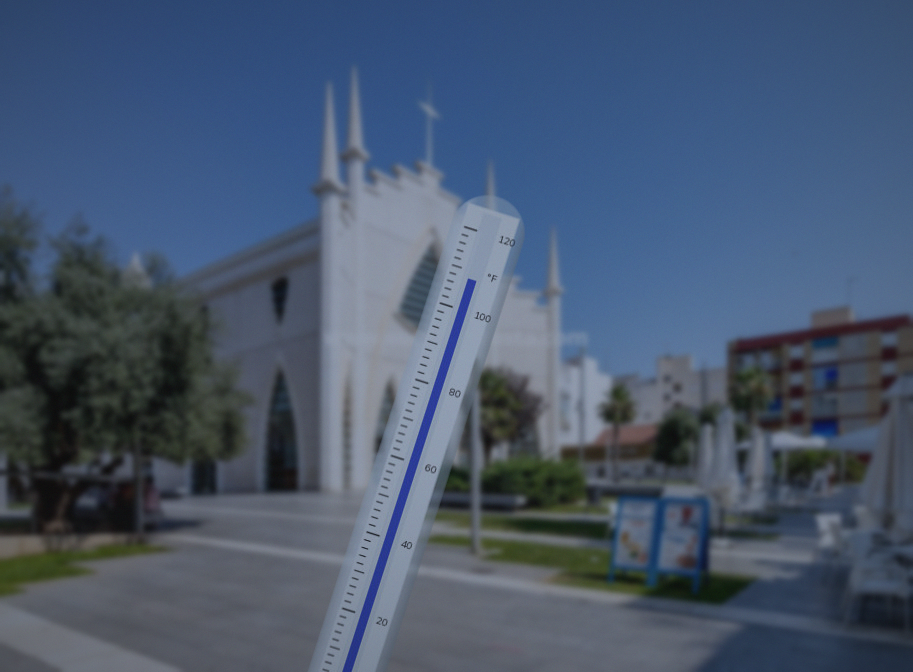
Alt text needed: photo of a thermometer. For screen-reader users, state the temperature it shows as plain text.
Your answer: 108 °F
